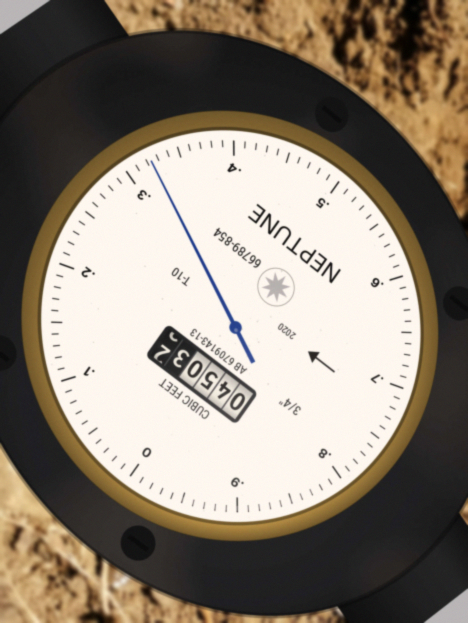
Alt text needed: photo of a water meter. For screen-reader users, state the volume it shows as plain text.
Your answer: 45032.32 ft³
